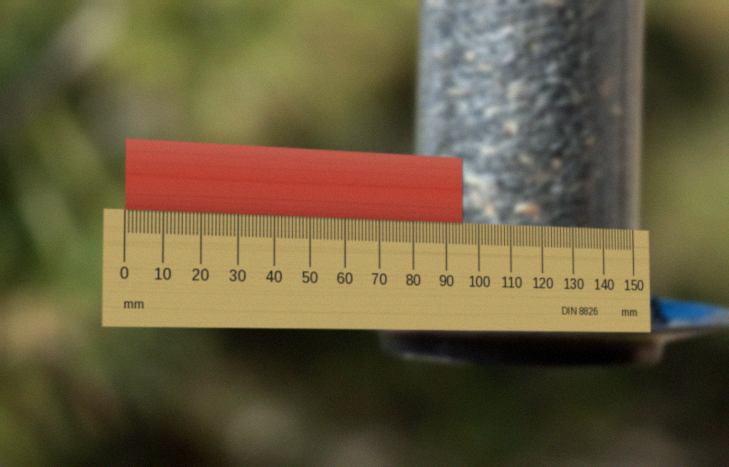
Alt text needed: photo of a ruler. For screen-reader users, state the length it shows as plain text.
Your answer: 95 mm
